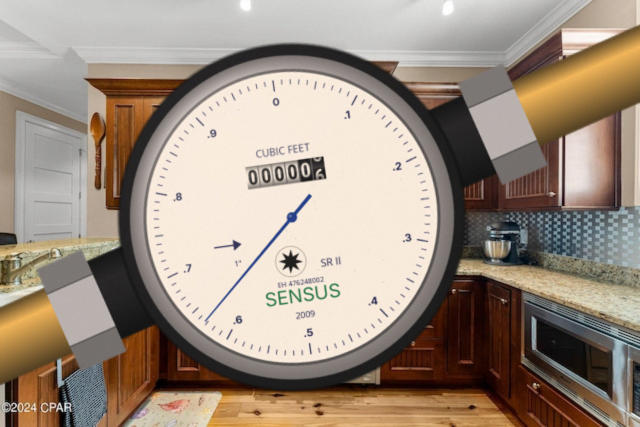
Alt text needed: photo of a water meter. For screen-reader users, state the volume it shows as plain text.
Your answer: 5.63 ft³
